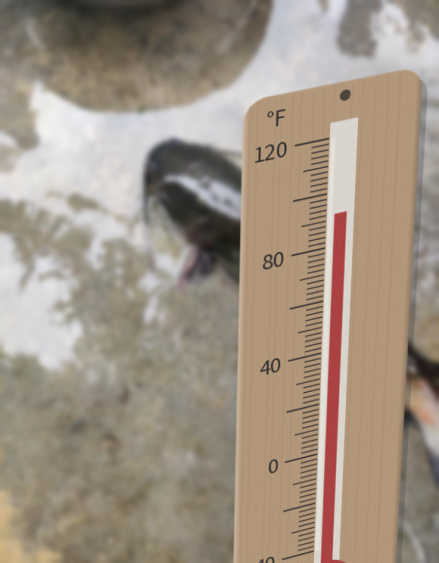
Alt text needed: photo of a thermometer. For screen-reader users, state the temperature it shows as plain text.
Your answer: 92 °F
